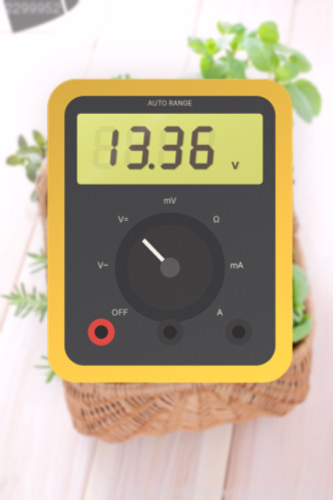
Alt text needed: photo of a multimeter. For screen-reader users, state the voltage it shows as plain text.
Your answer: 13.36 V
